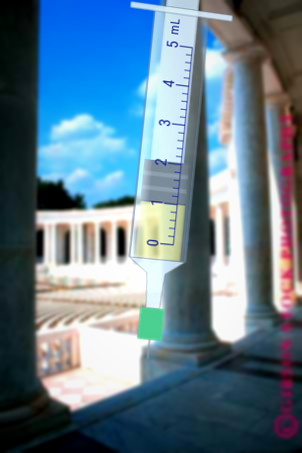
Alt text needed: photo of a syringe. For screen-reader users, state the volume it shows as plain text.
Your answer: 1 mL
